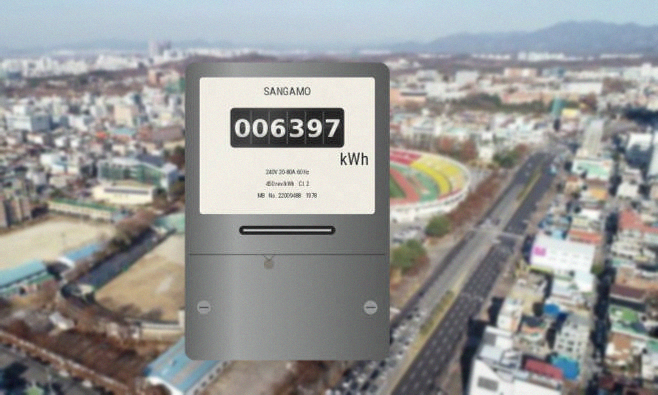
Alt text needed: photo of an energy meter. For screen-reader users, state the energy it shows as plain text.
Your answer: 6397 kWh
